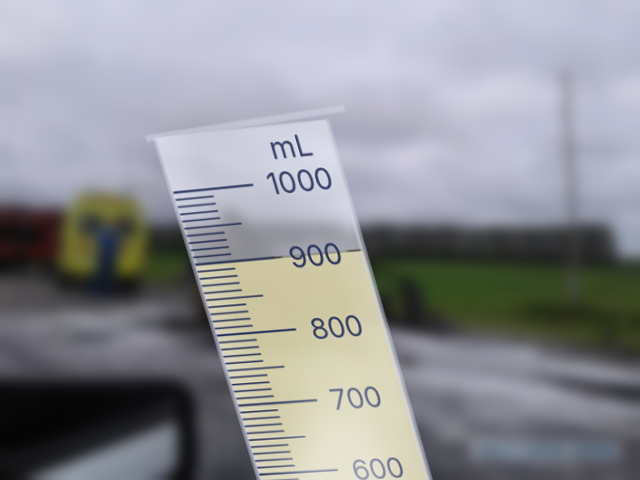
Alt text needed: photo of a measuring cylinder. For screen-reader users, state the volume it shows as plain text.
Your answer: 900 mL
